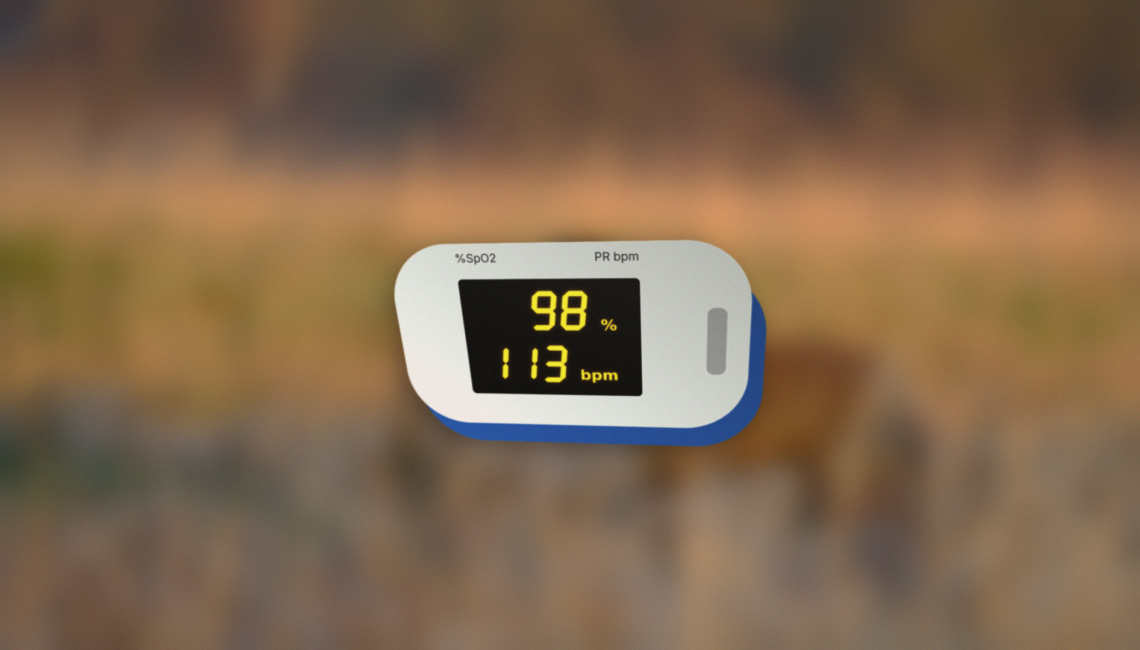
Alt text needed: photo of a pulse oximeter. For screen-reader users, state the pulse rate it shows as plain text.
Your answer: 113 bpm
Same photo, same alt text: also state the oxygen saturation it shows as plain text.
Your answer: 98 %
